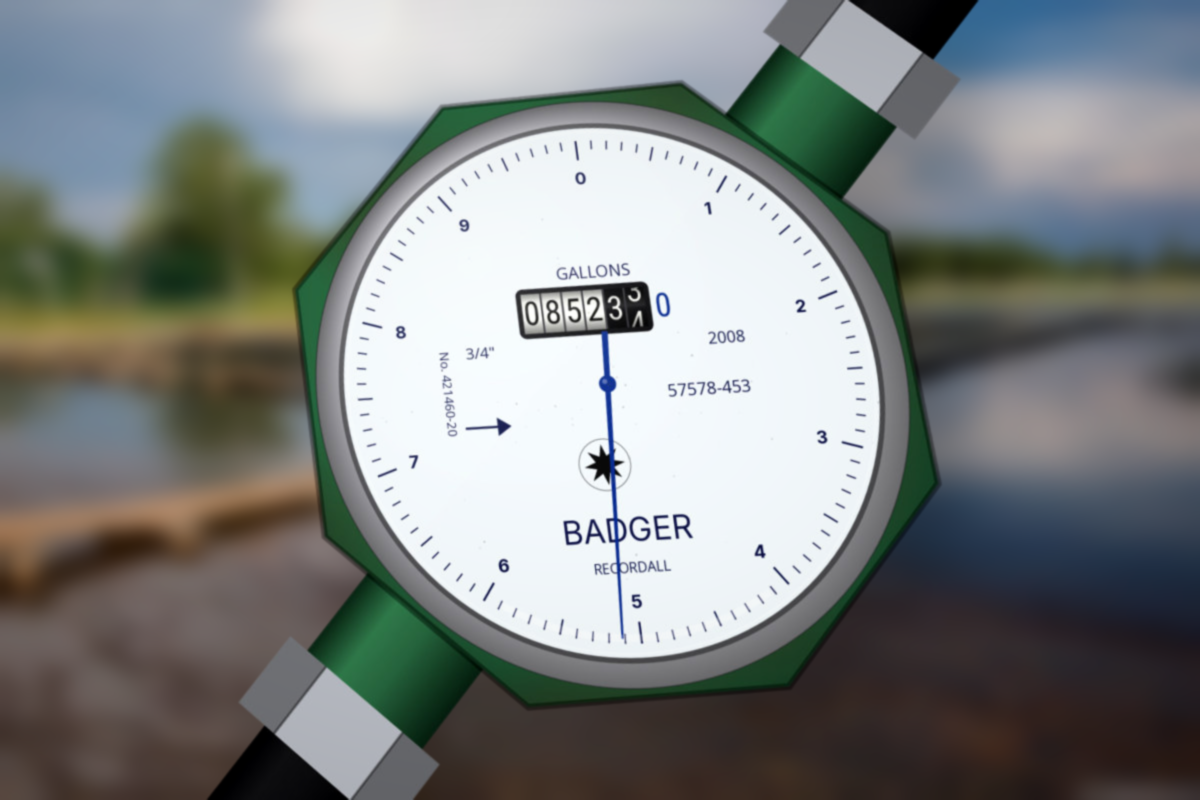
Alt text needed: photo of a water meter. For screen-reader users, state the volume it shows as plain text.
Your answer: 852335.1 gal
